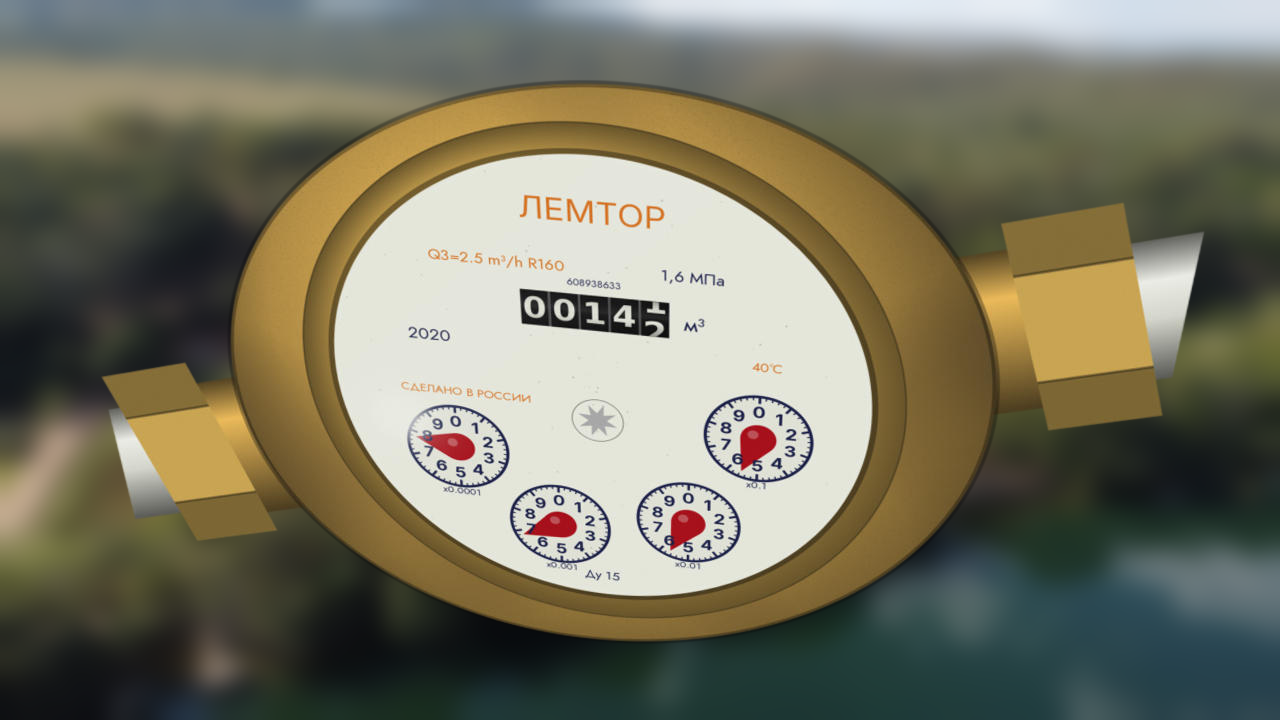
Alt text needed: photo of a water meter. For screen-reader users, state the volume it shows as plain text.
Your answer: 141.5567 m³
